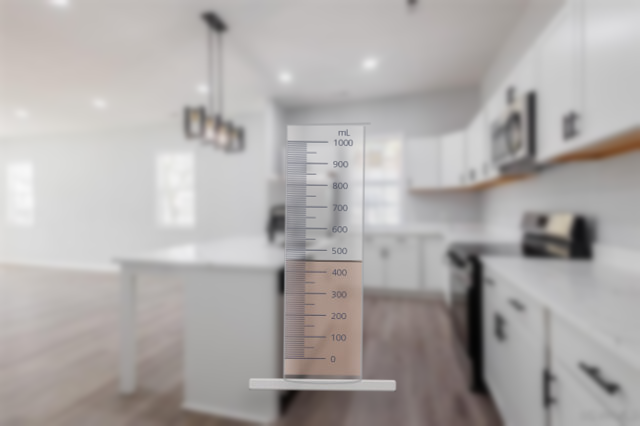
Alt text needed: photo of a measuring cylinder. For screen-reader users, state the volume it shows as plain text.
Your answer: 450 mL
